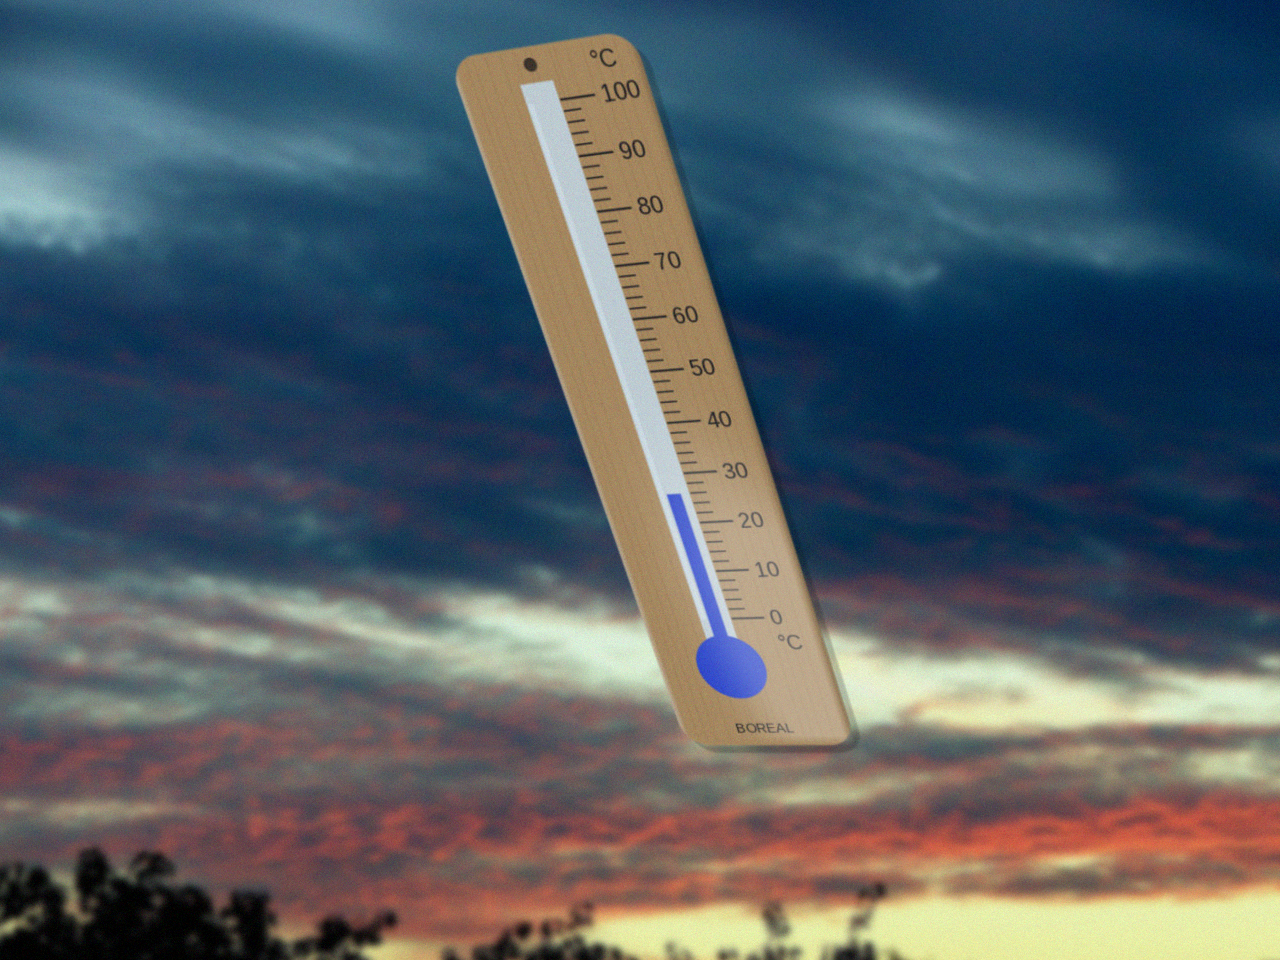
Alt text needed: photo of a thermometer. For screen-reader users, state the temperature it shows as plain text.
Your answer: 26 °C
